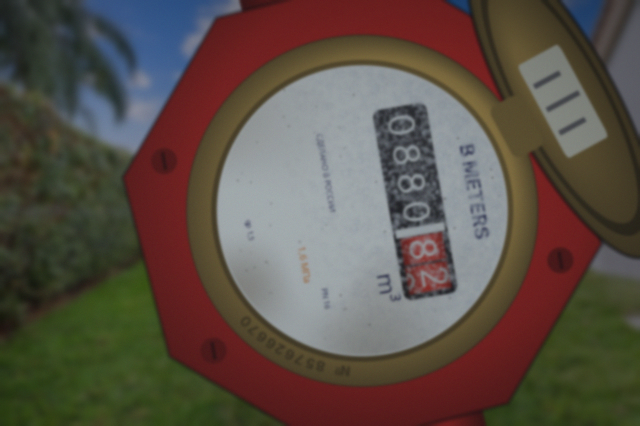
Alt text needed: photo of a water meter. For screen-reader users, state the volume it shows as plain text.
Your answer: 880.82 m³
